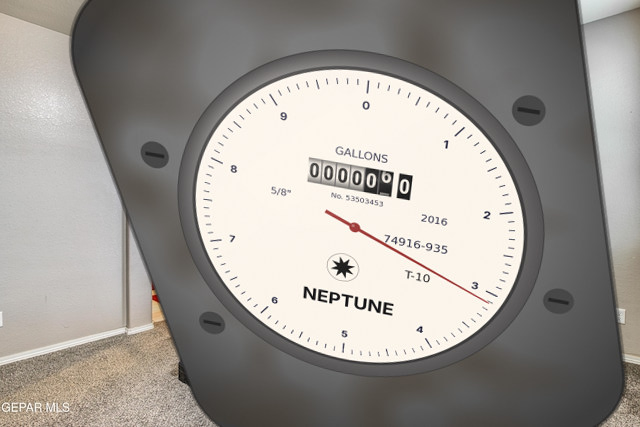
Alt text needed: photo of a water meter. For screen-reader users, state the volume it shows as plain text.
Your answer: 63.1 gal
